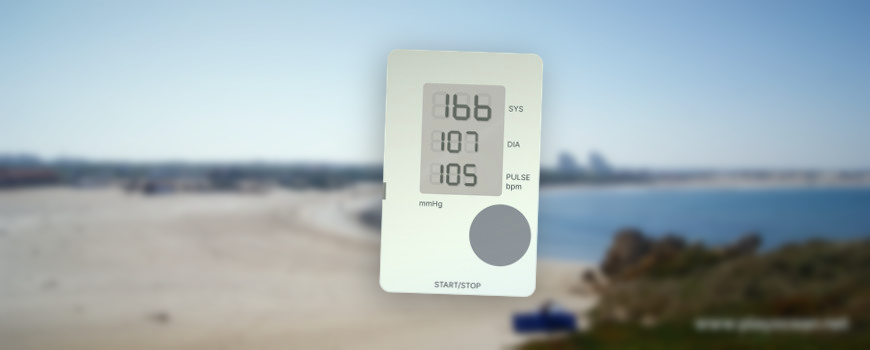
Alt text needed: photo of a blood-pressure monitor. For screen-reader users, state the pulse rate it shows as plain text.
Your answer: 105 bpm
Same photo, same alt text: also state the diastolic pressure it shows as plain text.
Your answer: 107 mmHg
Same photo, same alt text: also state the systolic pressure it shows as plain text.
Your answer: 166 mmHg
